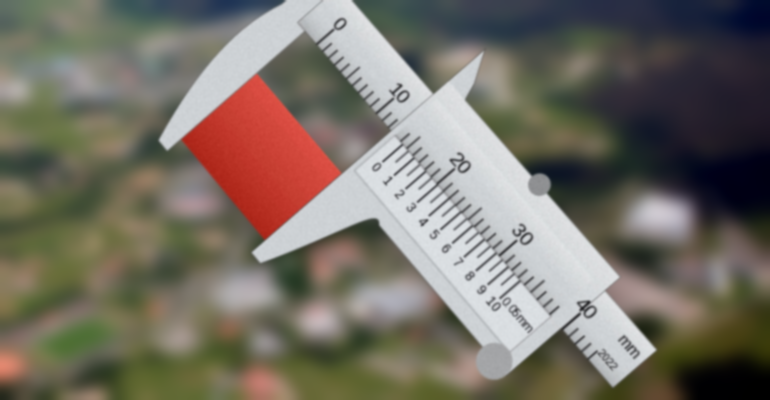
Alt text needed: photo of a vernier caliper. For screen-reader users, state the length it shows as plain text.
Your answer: 14.4 mm
